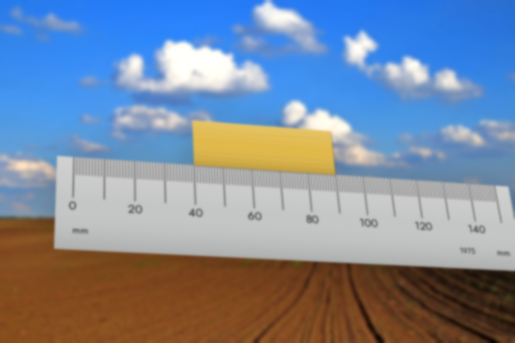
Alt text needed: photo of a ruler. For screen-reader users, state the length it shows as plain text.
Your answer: 50 mm
